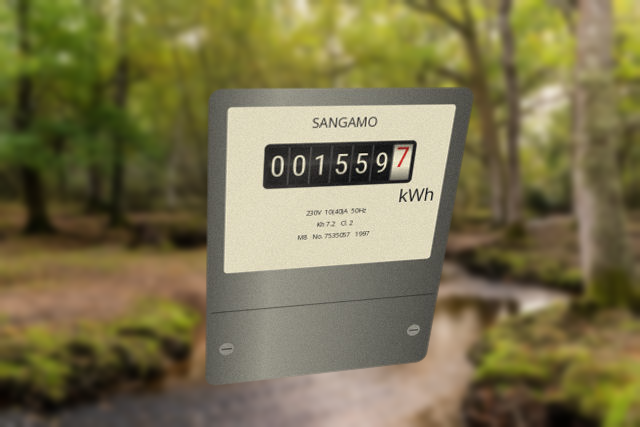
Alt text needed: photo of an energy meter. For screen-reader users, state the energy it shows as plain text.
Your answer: 1559.7 kWh
